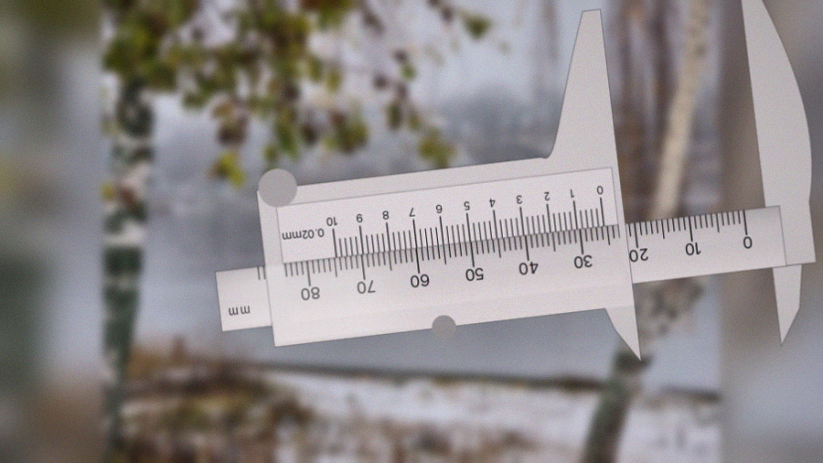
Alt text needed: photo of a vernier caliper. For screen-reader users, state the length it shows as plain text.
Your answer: 25.6 mm
